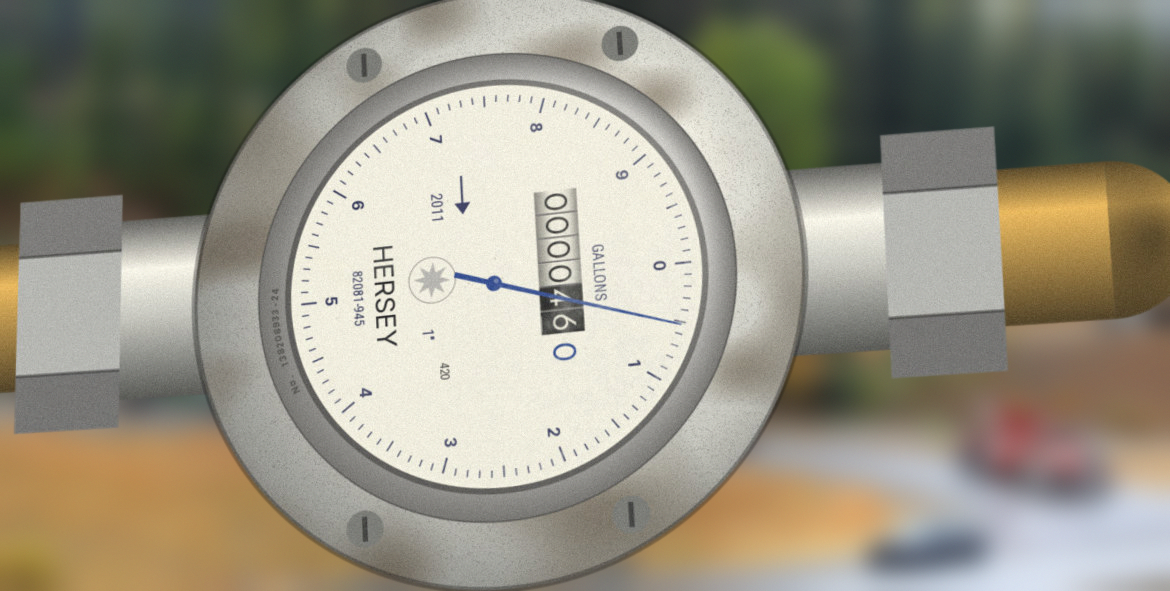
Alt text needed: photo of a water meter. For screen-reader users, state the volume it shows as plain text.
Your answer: 460.5 gal
